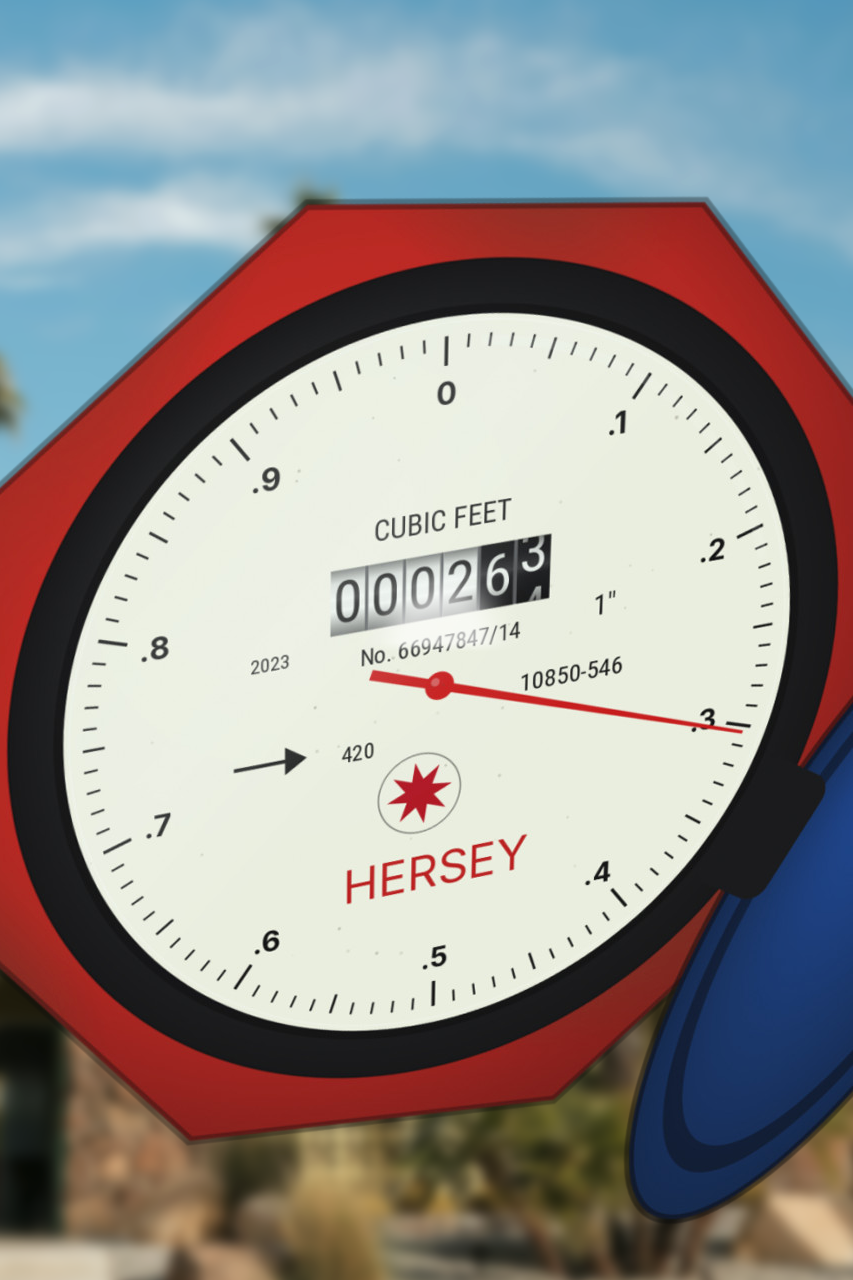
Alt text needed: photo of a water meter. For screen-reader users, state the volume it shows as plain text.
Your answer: 263.30 ft³
